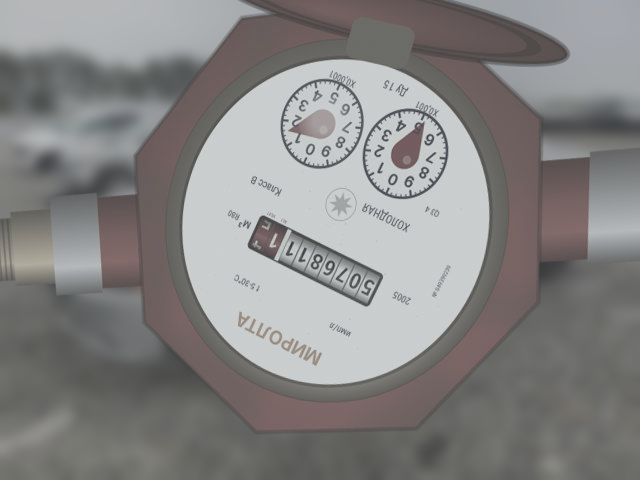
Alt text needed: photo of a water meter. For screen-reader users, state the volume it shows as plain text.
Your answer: 5076811.1451 m³
